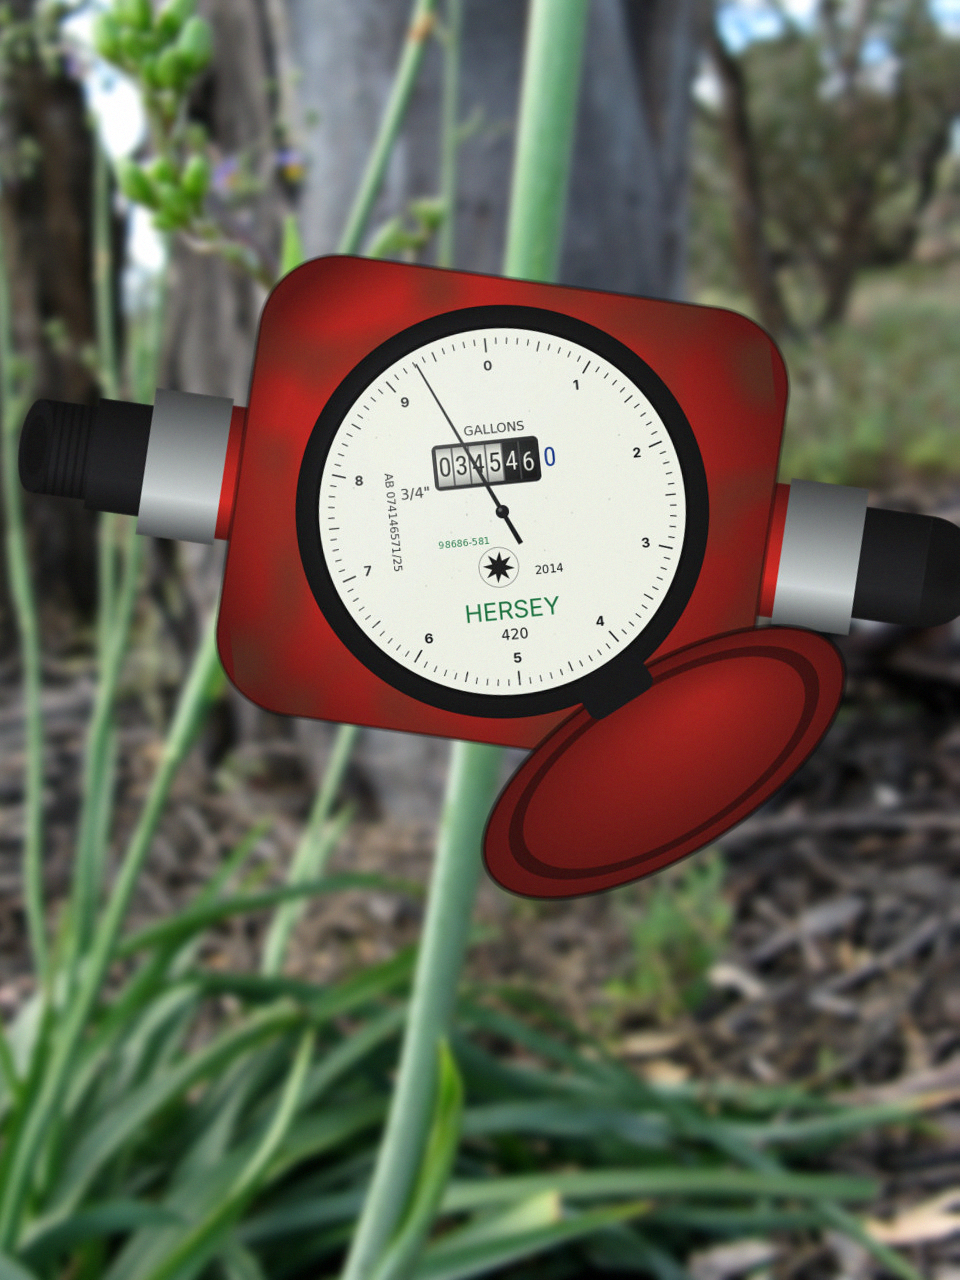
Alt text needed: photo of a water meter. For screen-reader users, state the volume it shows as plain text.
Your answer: 345459.3 gal
